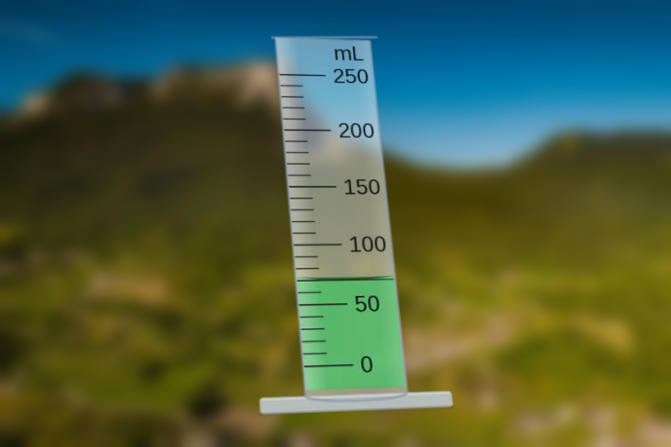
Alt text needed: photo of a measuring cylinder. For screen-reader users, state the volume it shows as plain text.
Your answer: 70 mL
